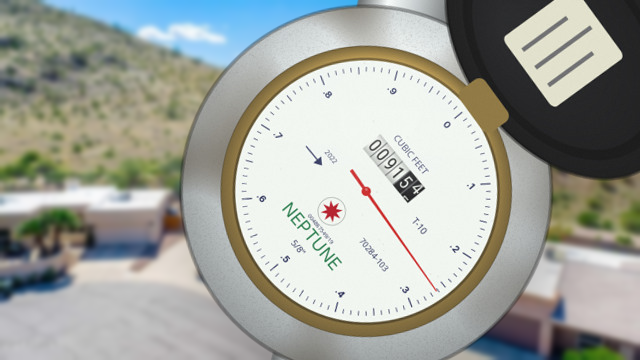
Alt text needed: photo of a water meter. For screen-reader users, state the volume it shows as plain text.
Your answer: 9154.26 ft³
